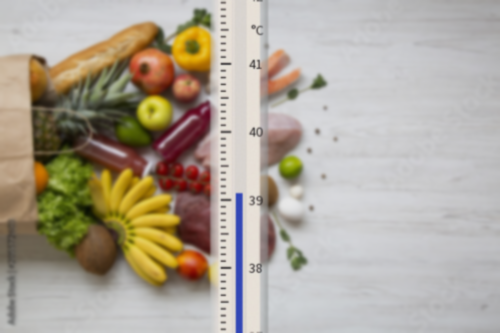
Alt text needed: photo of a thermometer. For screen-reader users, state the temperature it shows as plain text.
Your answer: 39.1 °C
